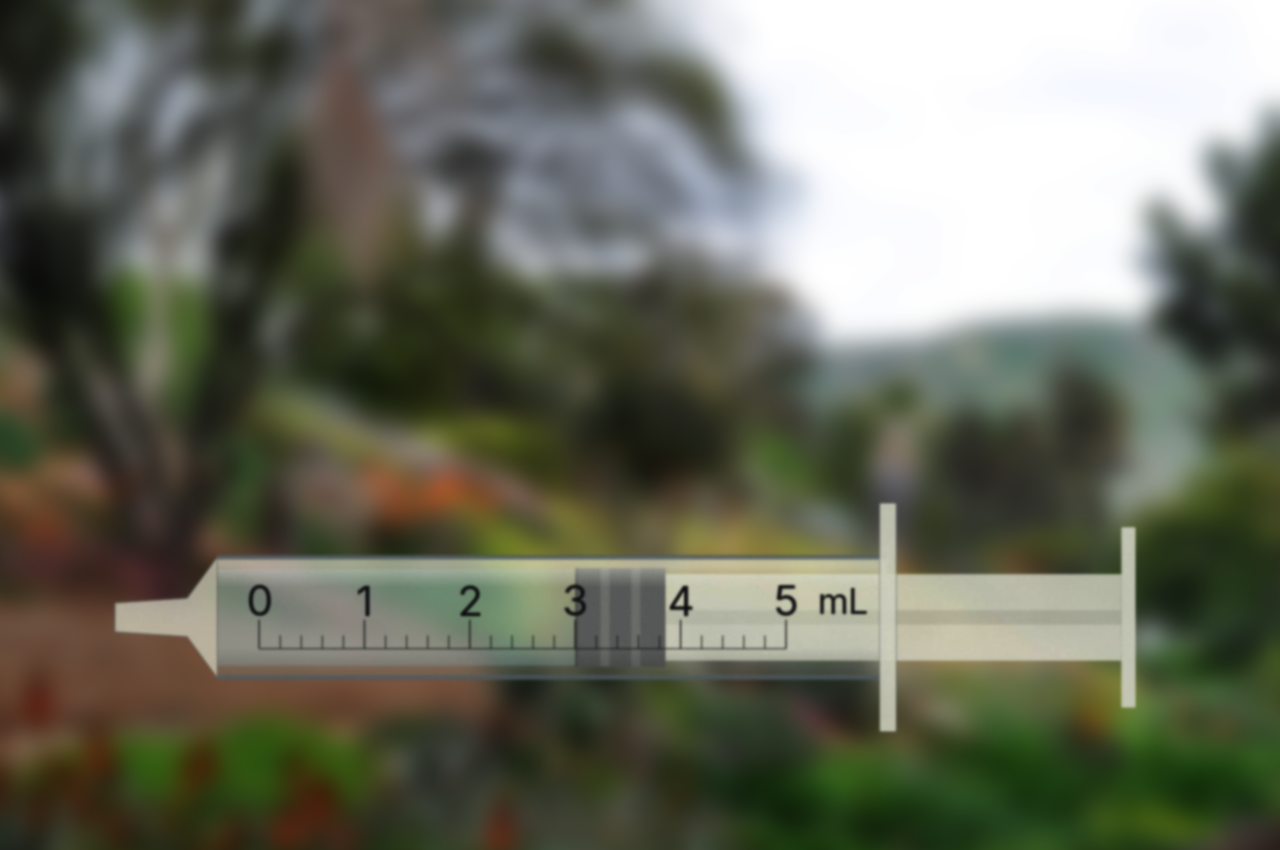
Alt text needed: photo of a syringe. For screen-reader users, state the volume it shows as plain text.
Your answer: 3 mL
